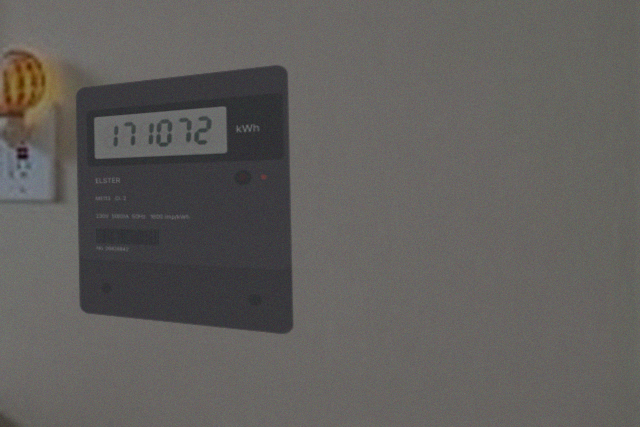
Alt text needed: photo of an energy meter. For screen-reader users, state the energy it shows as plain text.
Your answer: 171072 kWh
